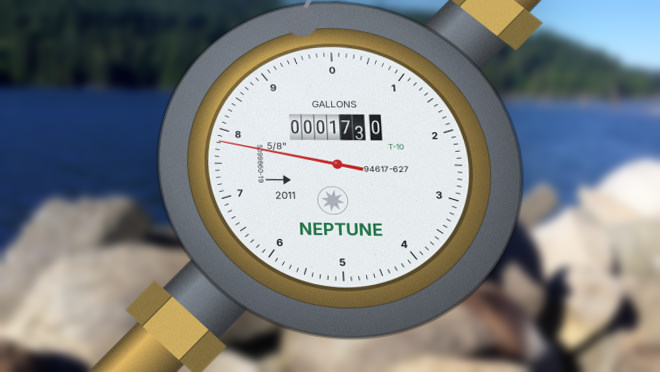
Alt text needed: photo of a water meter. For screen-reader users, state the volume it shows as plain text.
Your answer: 1727.8 gal
